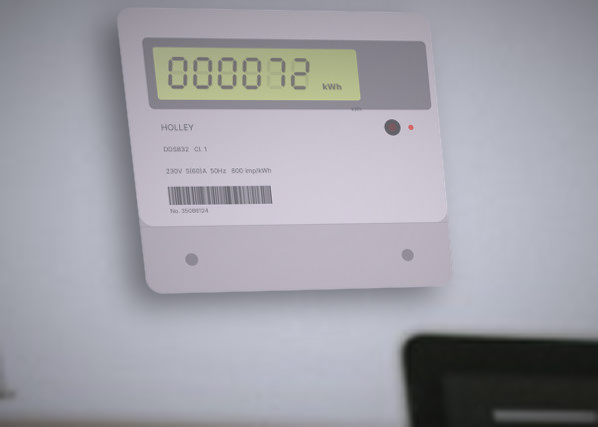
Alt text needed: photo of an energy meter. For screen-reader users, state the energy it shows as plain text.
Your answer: 72 kWh
